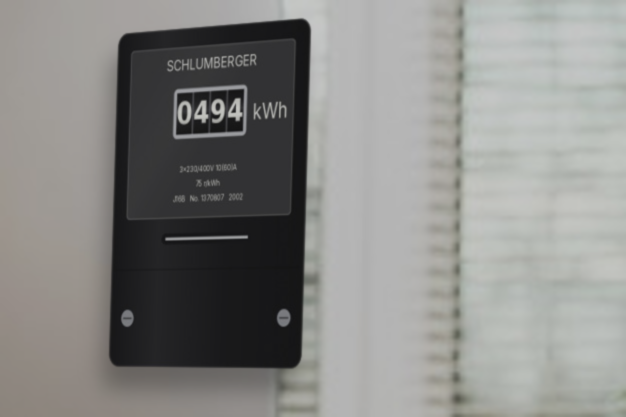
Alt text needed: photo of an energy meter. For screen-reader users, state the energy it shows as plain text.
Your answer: 494 kWh
